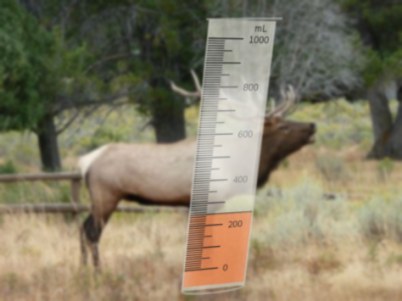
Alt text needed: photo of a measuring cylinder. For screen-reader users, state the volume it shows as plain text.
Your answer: 250 mL
